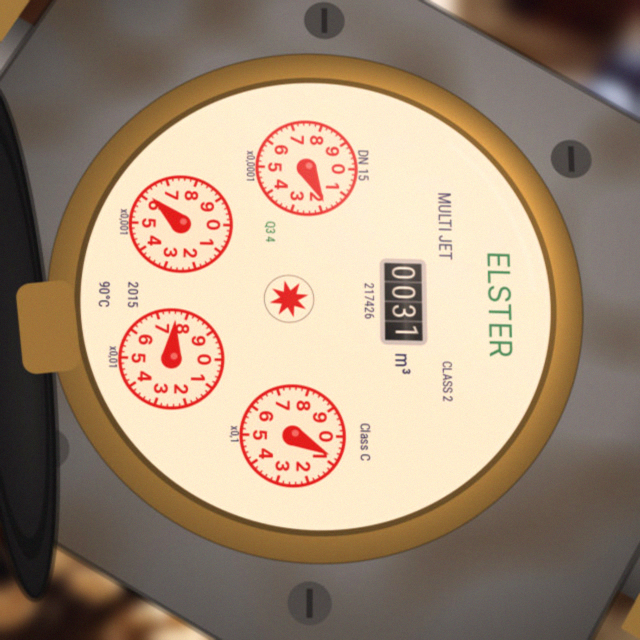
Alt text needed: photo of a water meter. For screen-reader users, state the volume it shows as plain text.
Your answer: 31.0761 m³
